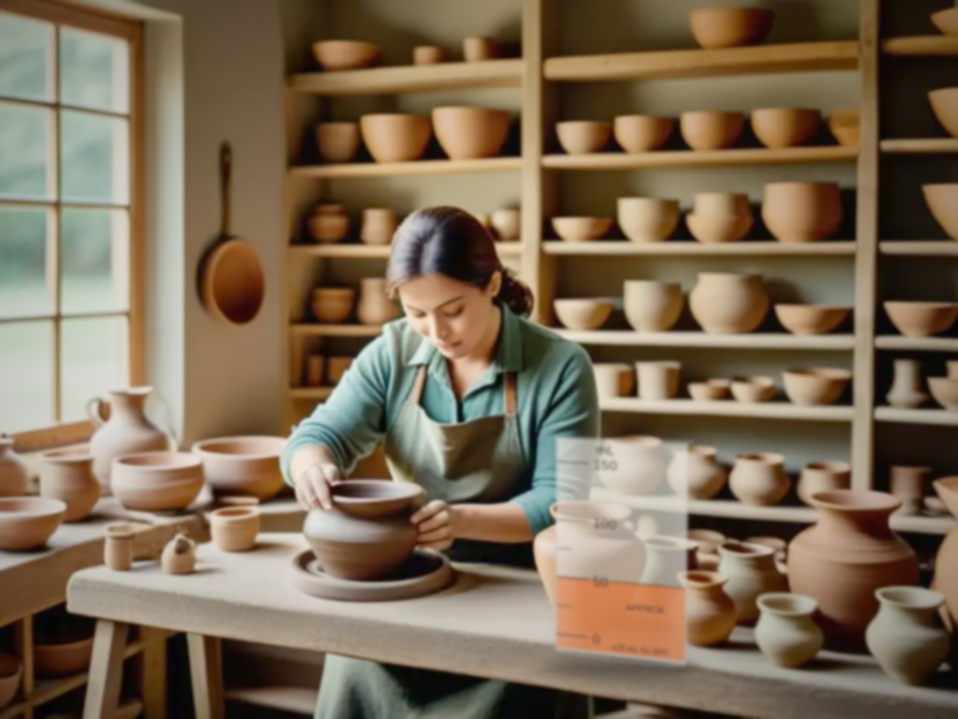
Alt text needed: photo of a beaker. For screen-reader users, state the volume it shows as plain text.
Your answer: 50 mL
